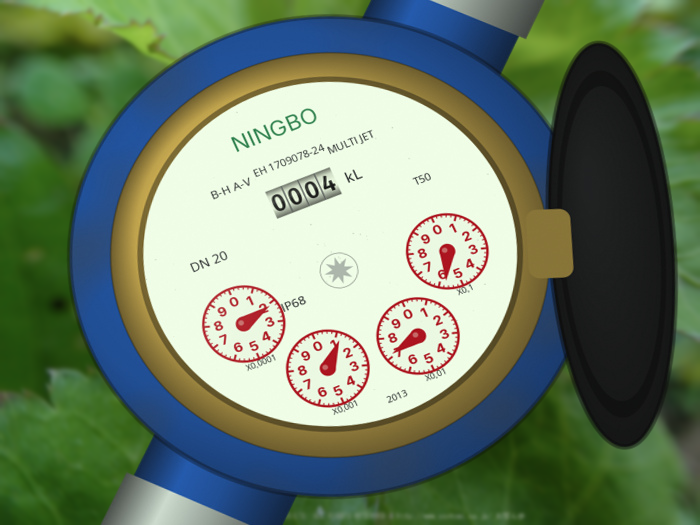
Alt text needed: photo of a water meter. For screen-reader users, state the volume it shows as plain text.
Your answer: 4.5712 kL
